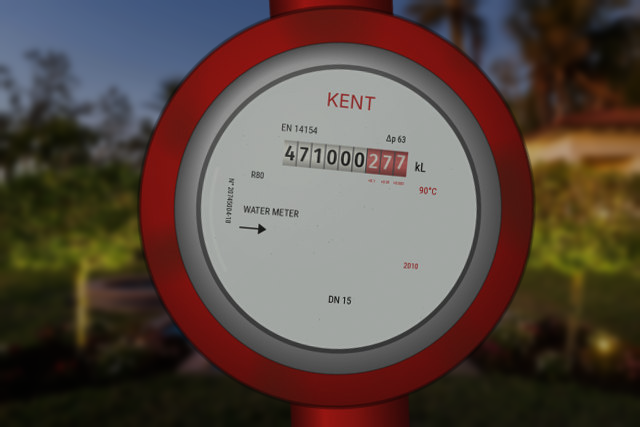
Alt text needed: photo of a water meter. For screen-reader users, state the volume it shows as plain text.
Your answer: 471000.277 kL
